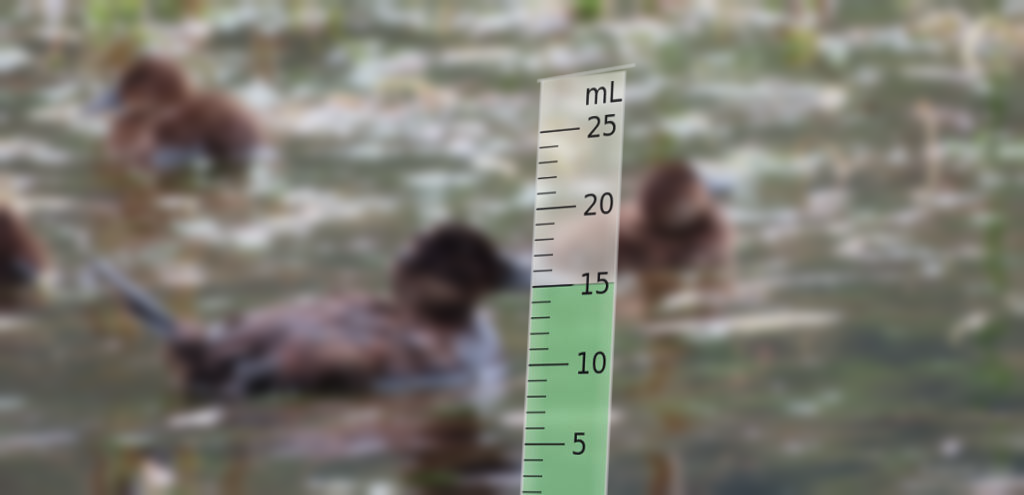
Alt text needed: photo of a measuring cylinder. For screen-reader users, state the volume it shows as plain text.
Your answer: 15 mL
